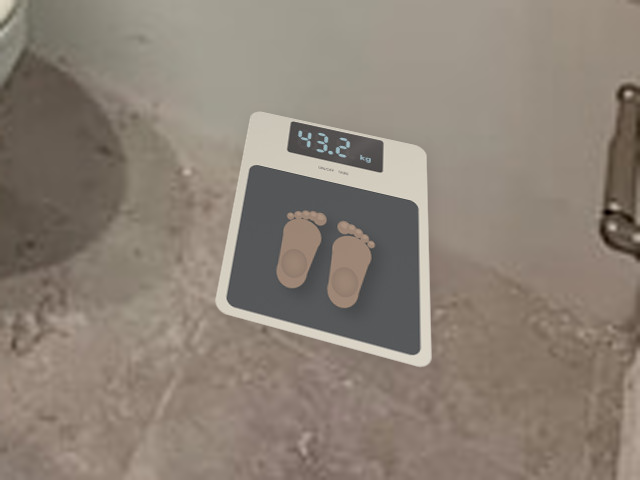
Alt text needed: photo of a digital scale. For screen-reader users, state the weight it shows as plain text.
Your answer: 43.2 kg
